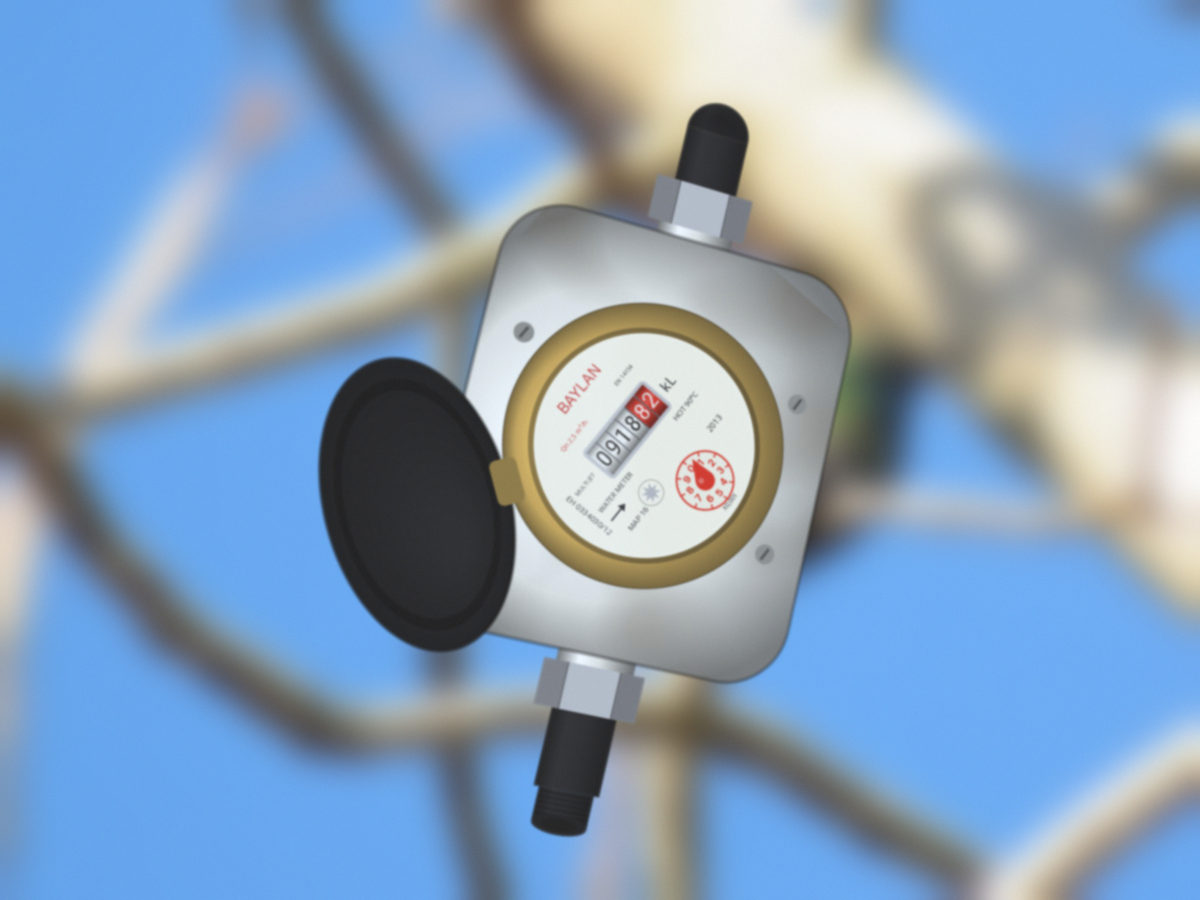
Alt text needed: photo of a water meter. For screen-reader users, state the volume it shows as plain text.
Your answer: 918.820 kL
